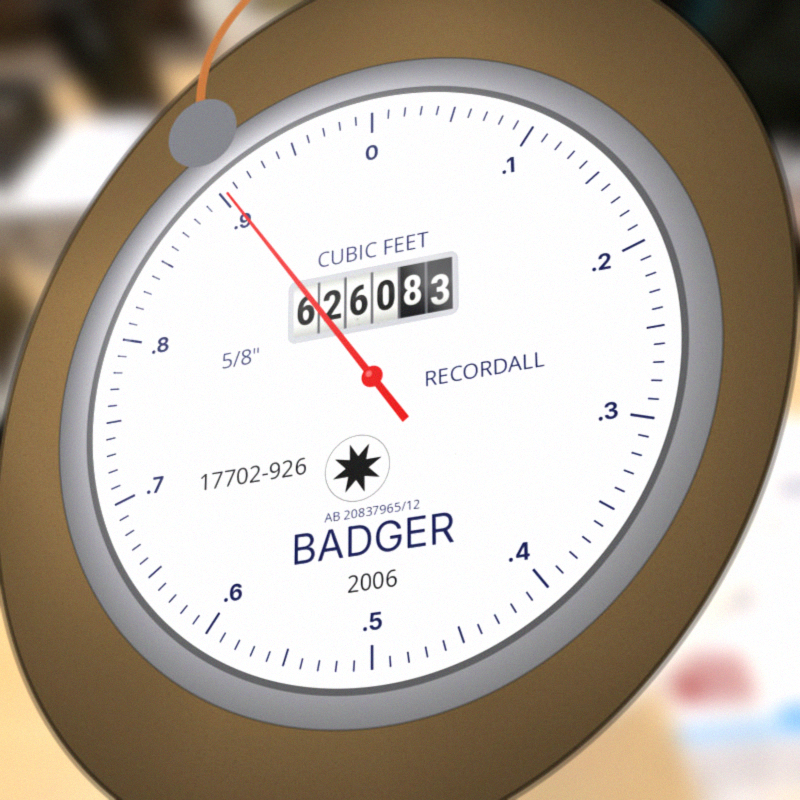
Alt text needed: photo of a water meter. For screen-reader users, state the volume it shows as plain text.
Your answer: 626082.90 ft³
